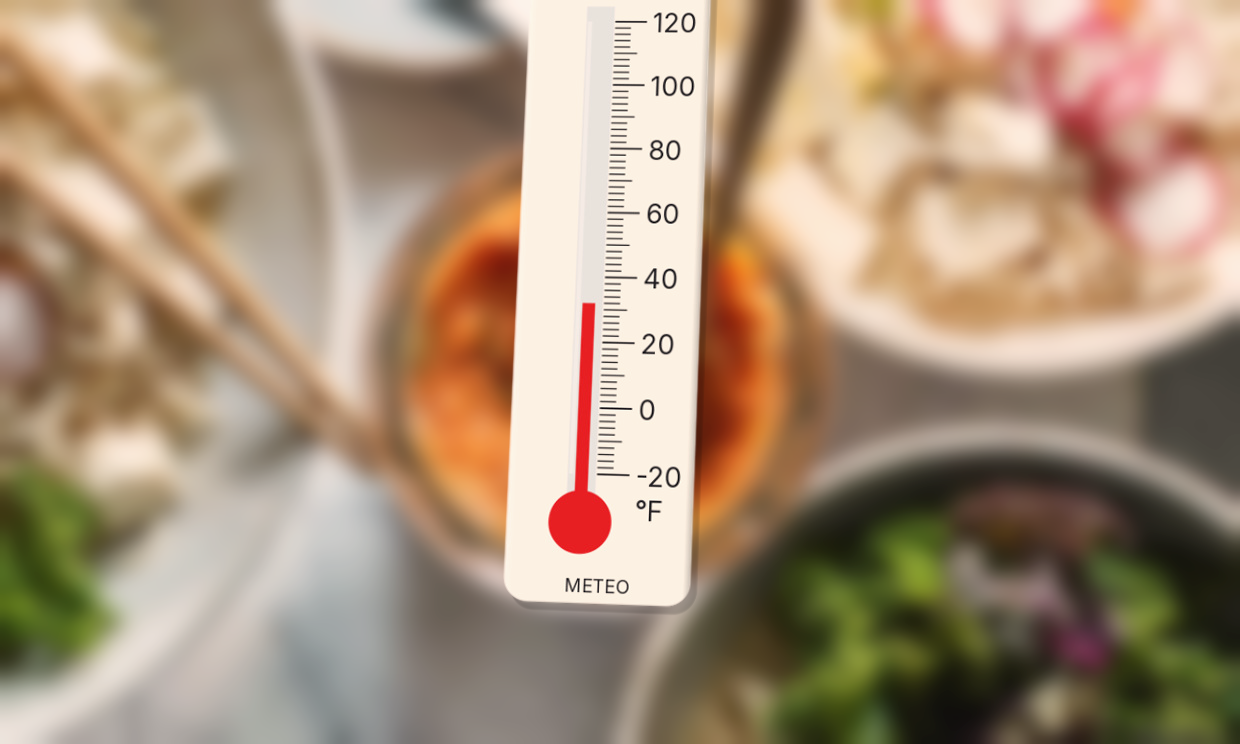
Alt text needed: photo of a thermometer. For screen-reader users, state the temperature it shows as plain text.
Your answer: 32 °F
